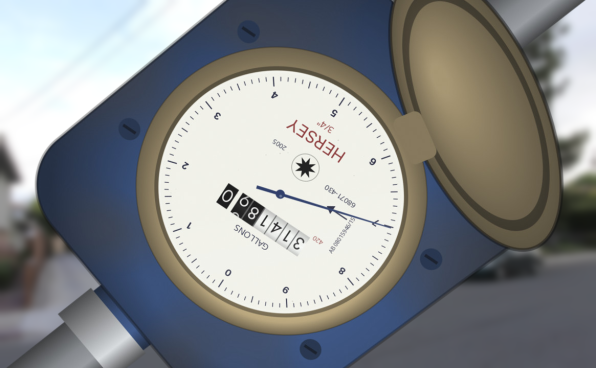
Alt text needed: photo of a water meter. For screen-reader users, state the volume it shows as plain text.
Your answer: 3141887.0 gal
